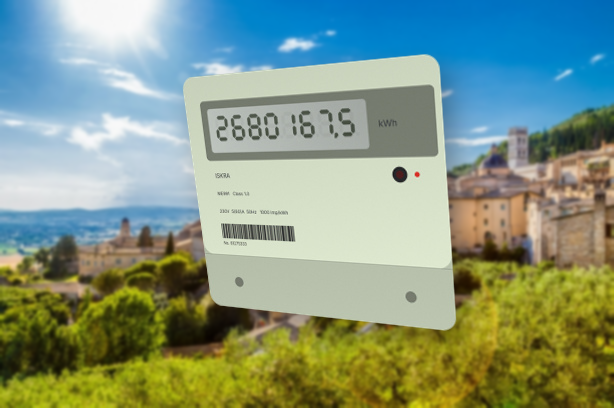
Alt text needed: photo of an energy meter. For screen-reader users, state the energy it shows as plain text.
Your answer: 2680167.5 kWh
